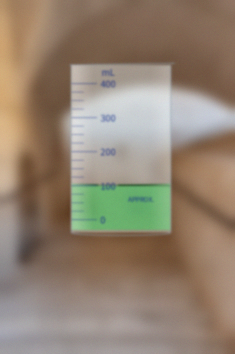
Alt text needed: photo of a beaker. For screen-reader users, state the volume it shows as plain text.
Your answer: 100 mL
